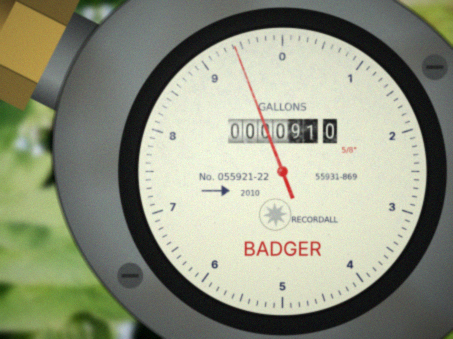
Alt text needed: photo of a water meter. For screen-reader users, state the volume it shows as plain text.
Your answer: 909.4 gal
